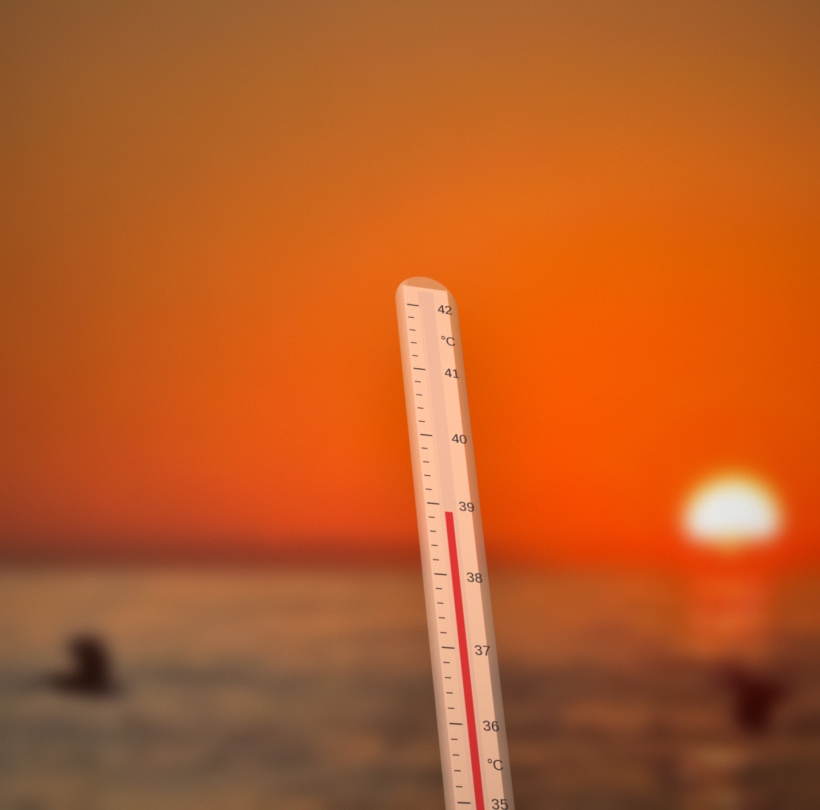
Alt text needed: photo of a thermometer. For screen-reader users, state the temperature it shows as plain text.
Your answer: 38.9 °C
